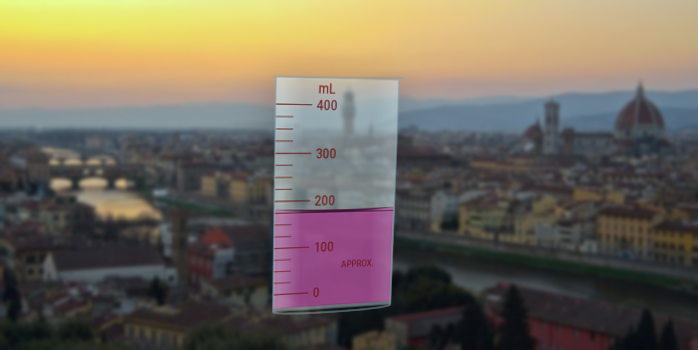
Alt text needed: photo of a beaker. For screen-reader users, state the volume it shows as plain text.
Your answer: 175 mL
